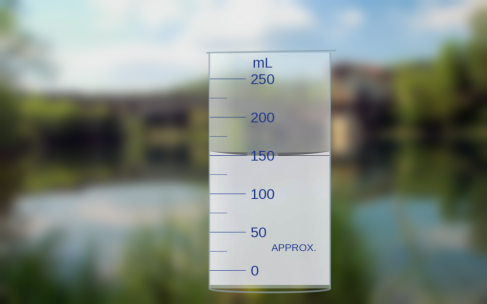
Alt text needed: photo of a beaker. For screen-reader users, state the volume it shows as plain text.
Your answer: 150 mL
